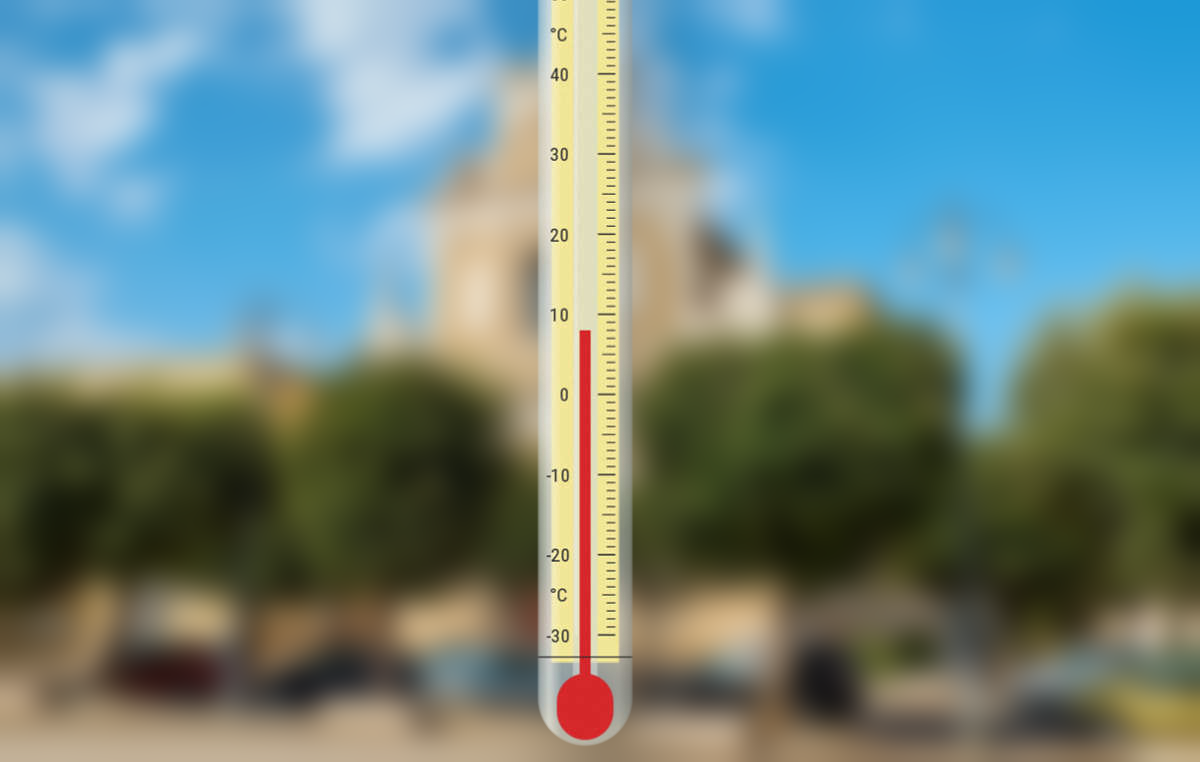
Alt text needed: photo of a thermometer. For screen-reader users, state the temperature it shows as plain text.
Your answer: 8 °C
